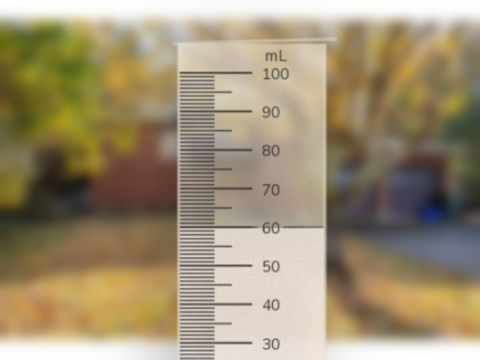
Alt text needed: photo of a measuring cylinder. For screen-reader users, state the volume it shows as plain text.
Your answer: 60 mL
